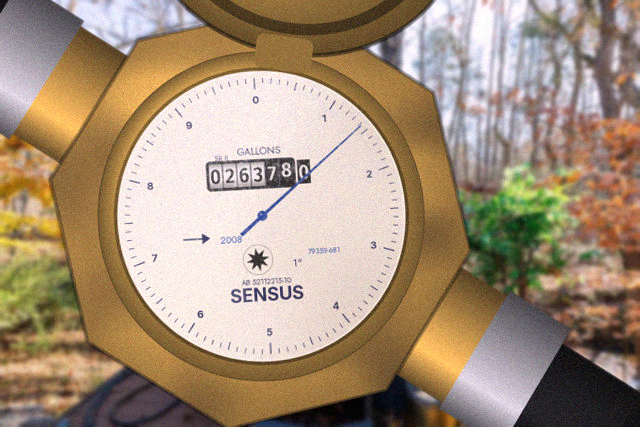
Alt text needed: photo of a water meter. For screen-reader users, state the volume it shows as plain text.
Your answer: 263781.4 gal
